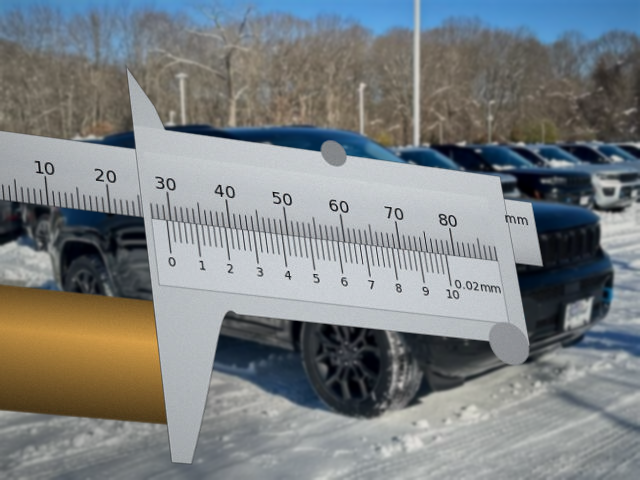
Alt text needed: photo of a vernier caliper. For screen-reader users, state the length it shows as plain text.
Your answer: 29.4 mm
